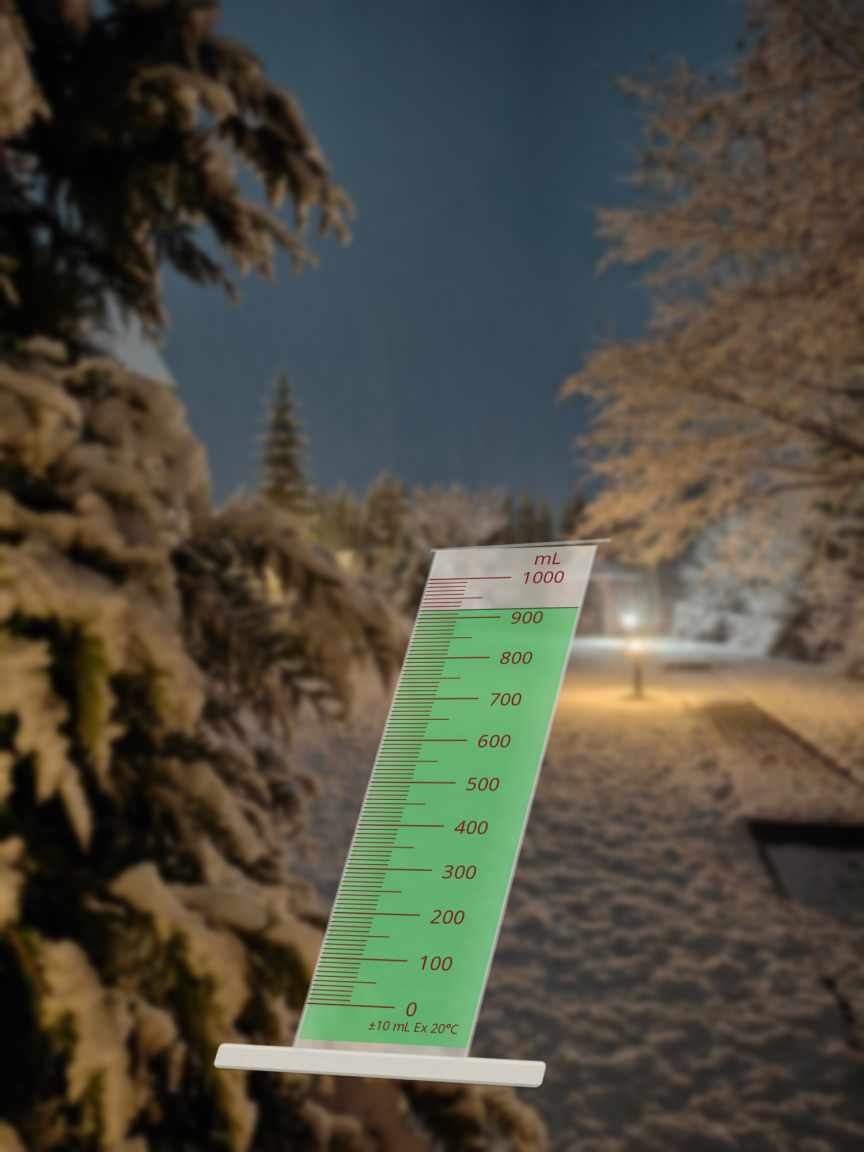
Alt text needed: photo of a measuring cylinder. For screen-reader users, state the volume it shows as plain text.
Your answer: 920 mL
